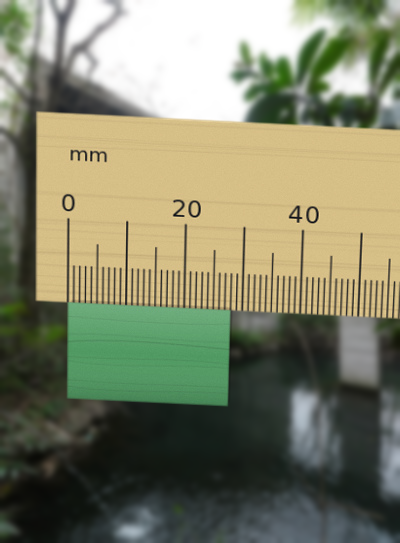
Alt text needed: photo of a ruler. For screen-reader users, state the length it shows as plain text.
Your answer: 28 mm
